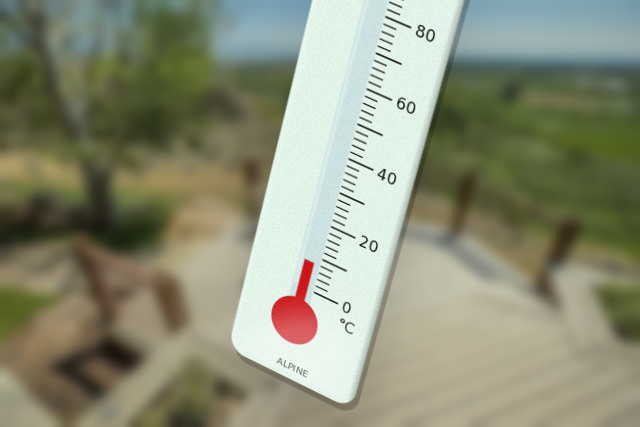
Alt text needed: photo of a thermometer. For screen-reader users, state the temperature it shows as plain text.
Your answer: 8 °C
